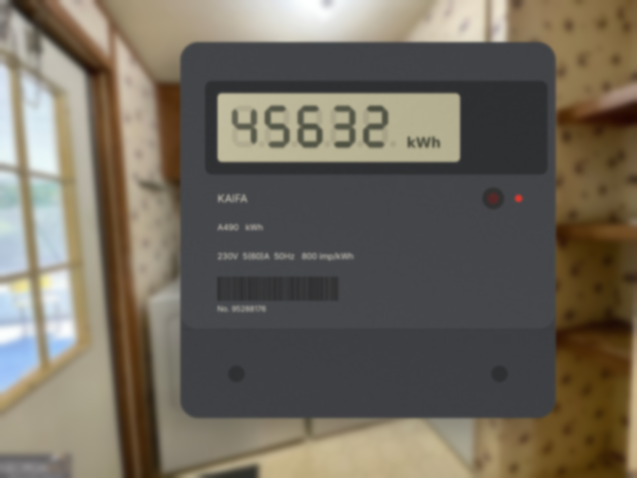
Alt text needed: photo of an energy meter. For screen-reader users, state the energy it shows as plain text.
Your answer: 45632 kWh
